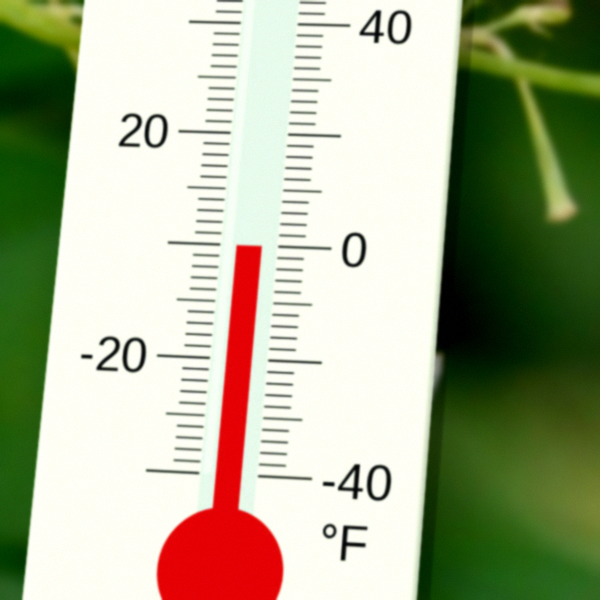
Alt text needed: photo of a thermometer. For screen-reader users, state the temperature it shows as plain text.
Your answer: 0 °F
